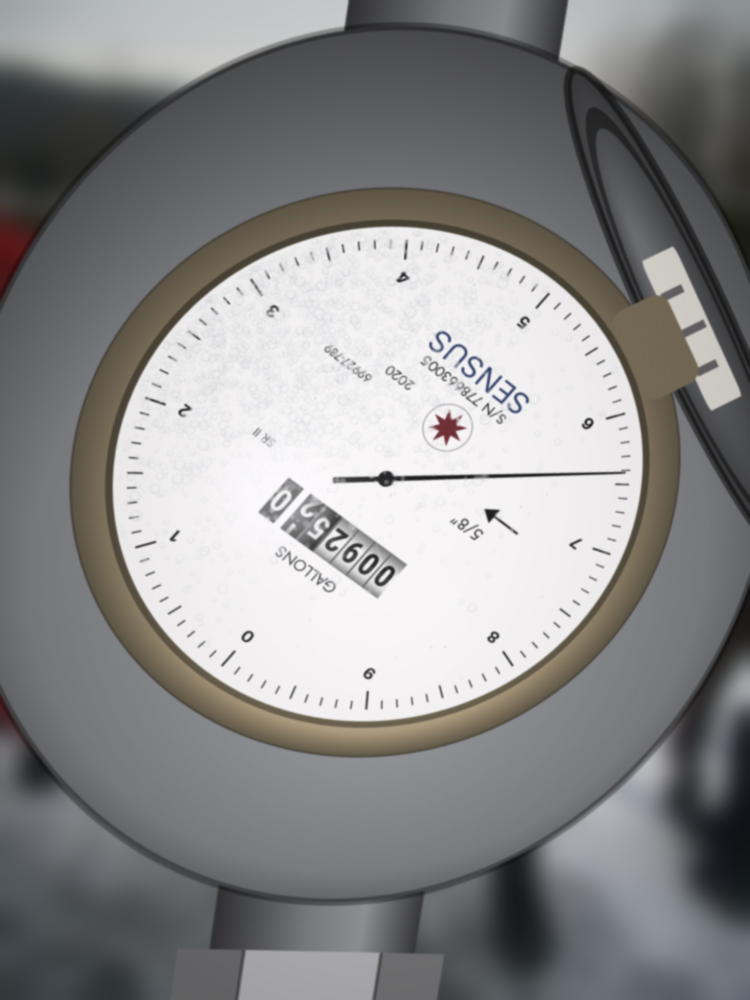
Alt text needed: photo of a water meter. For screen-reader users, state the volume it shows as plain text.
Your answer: 92516.4 gal
